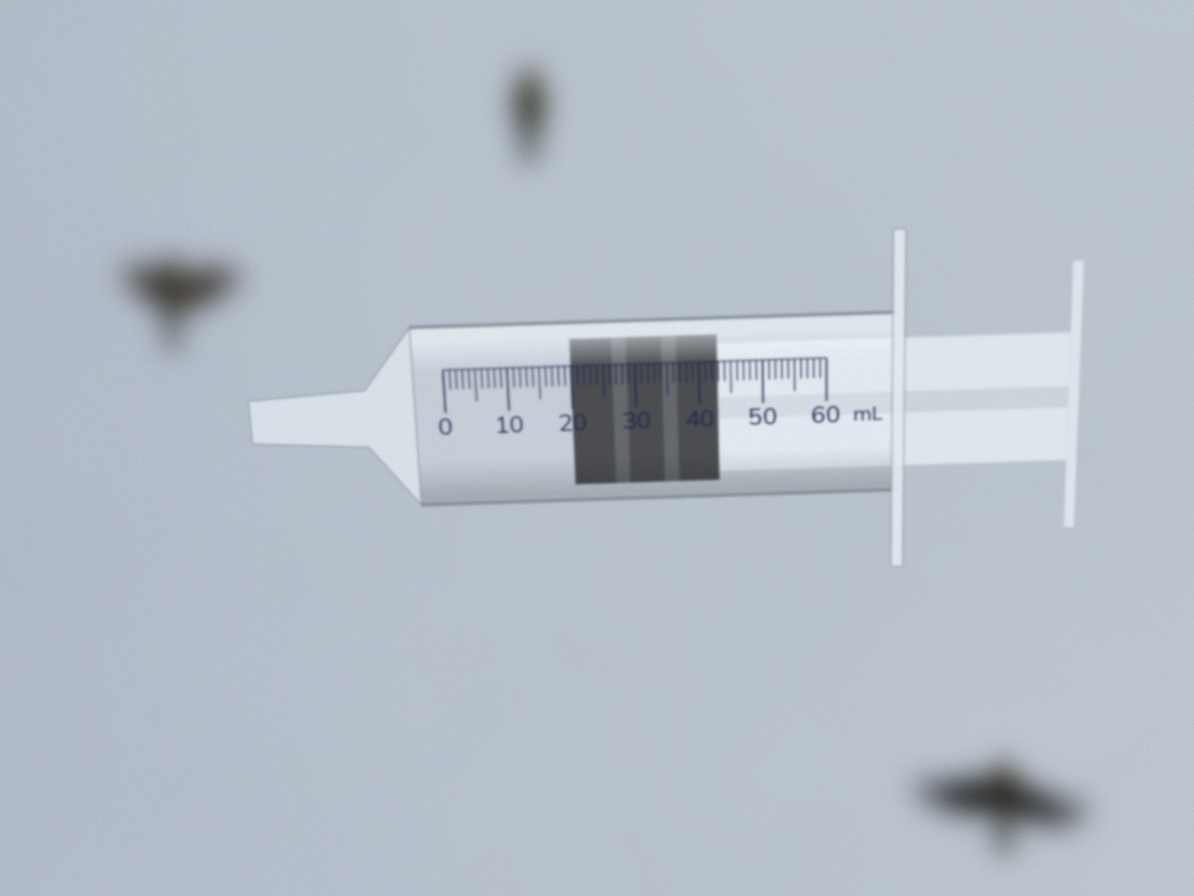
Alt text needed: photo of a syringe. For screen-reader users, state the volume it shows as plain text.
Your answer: 20 mL
